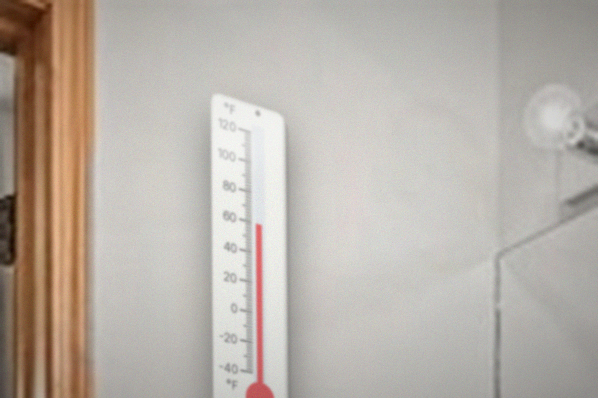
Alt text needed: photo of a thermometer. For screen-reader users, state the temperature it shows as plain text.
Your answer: 60 °F
